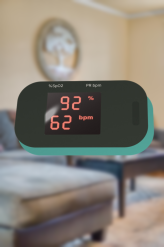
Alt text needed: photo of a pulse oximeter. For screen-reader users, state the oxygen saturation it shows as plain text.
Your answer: 92 %
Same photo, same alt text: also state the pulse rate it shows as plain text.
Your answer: 62 bpm
